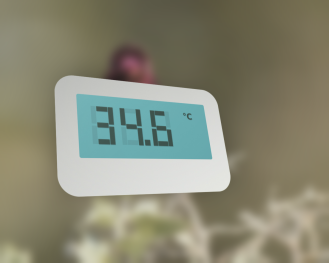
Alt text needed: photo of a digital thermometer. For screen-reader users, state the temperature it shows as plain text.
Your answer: 34.6 °C
